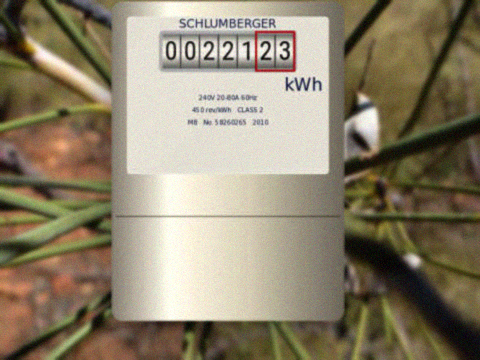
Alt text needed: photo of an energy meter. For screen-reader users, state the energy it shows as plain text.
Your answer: 221.23 kWh
